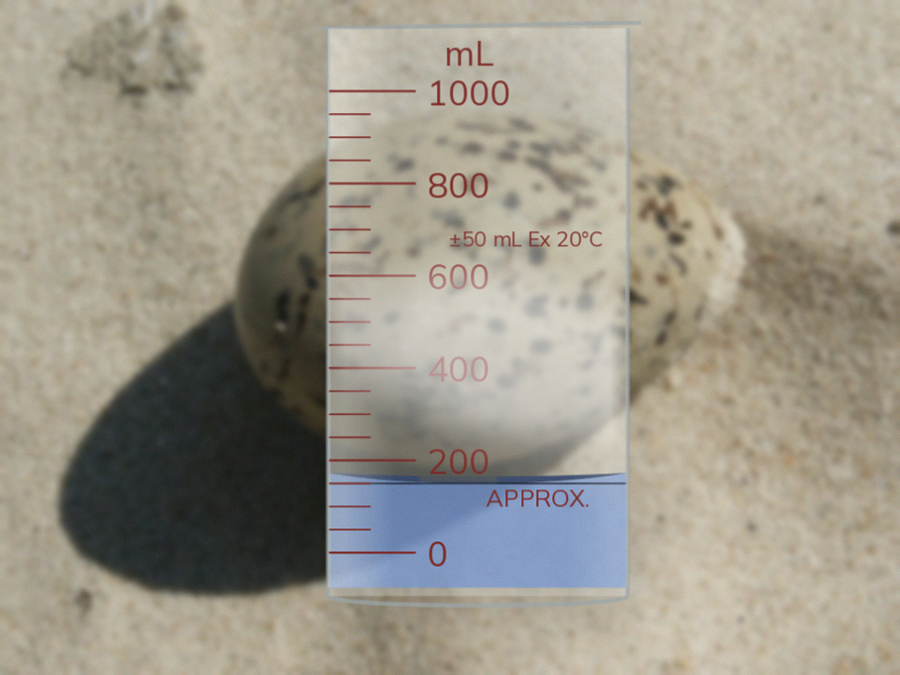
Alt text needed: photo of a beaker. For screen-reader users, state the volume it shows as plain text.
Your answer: 150 mL
